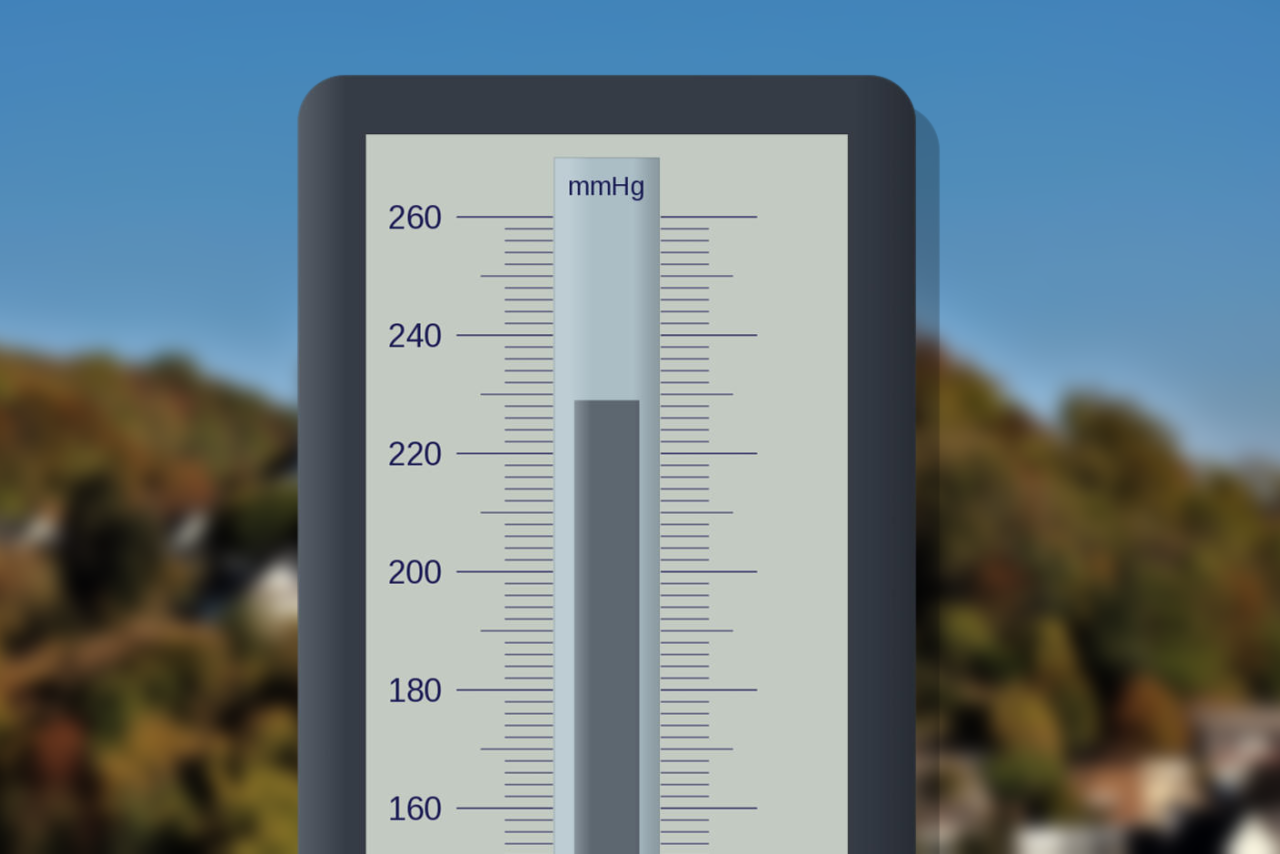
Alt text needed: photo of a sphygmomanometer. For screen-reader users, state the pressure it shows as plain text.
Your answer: 229 mmHg
